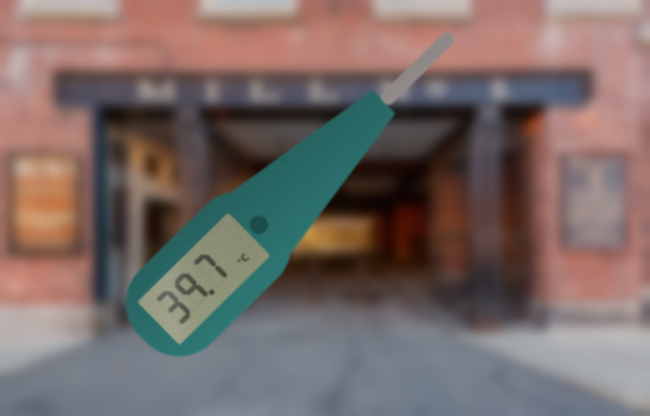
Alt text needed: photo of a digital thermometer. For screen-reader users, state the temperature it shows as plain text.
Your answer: 39.7 °C
